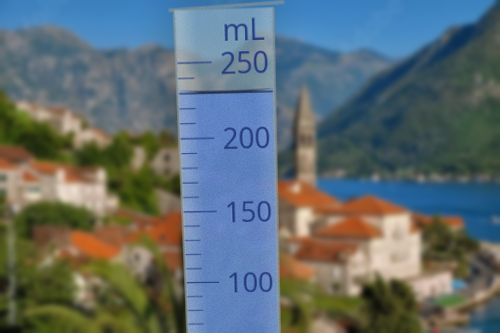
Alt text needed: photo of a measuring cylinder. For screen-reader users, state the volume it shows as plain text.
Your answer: 230 mL
